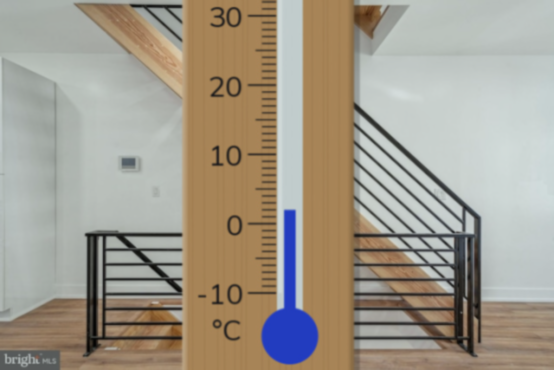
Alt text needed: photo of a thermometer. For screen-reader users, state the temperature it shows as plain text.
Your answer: 2 °C
